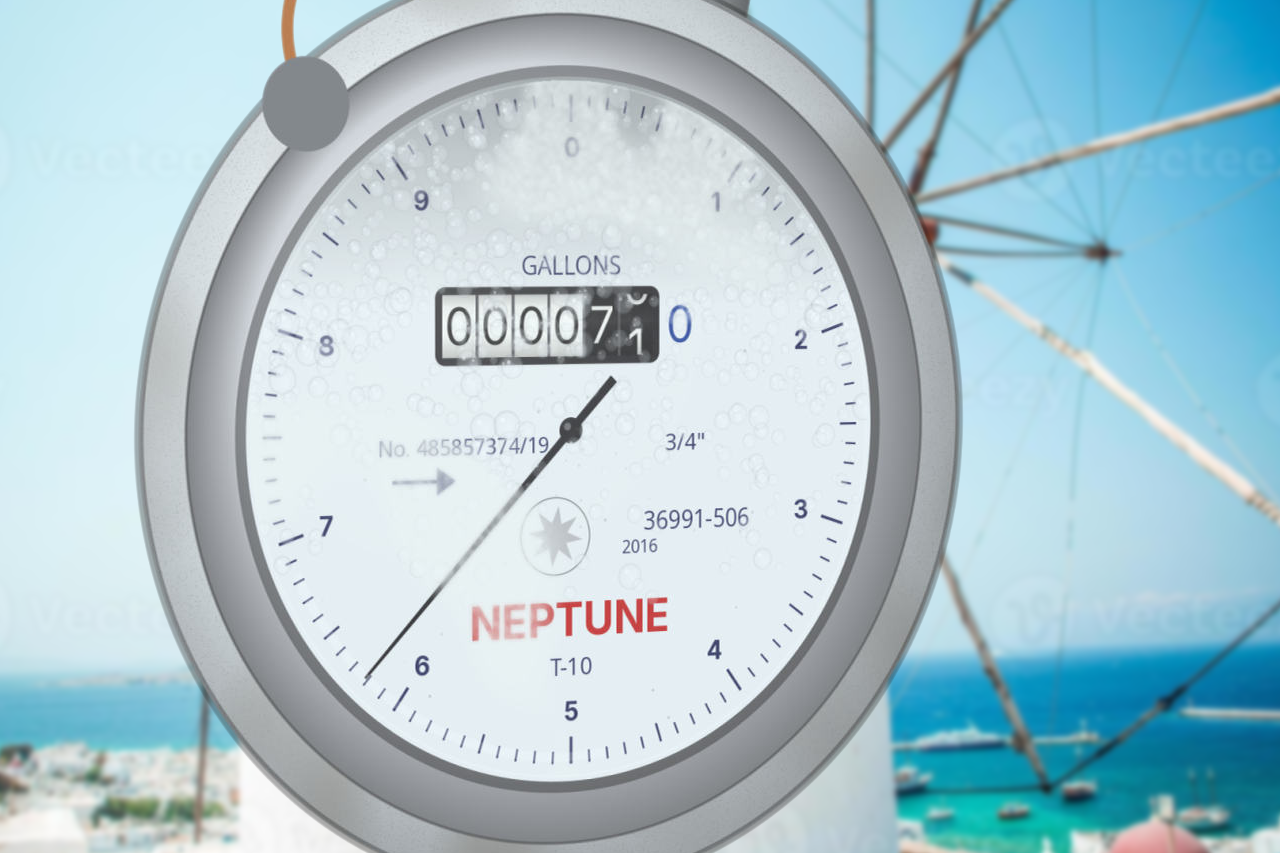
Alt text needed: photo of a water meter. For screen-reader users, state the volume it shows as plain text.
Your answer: 706.2 gal
